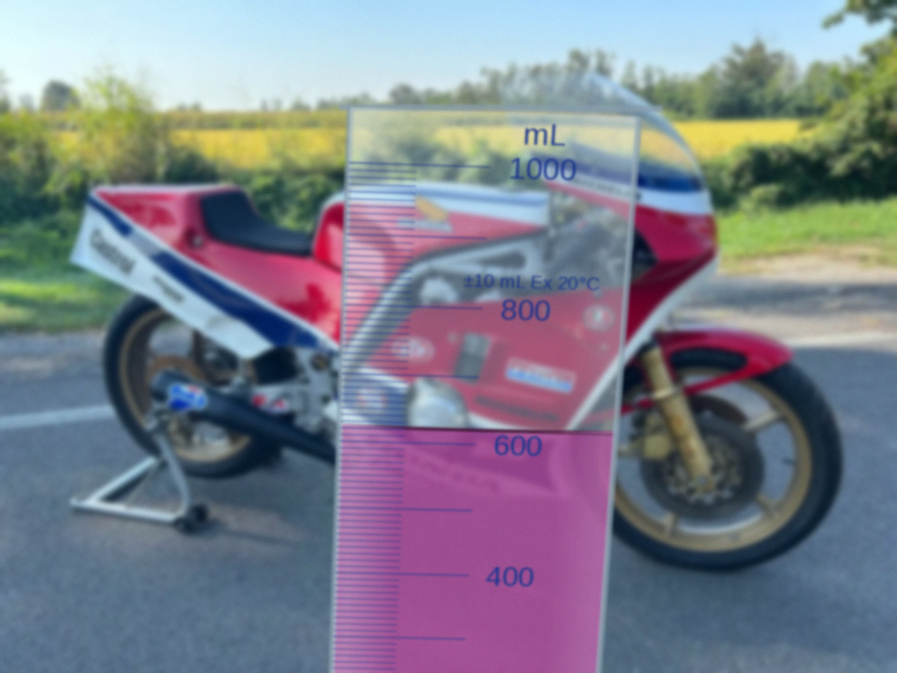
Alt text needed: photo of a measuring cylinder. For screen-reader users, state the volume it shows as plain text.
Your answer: 620 mL
